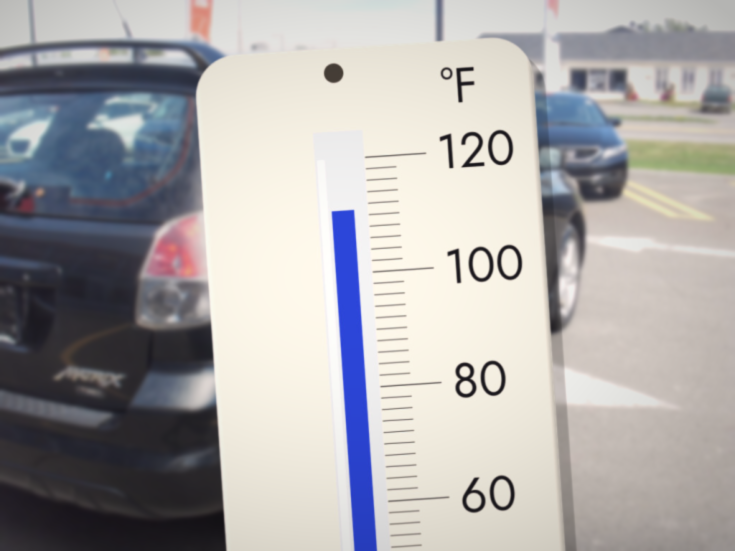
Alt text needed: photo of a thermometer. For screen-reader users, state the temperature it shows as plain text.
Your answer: 111 °F
